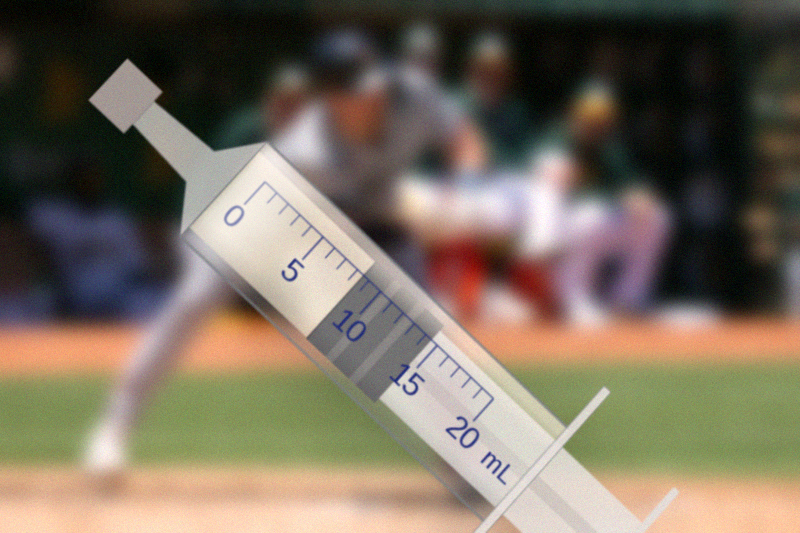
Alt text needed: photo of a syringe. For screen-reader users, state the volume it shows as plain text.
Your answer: 8.5 mL
